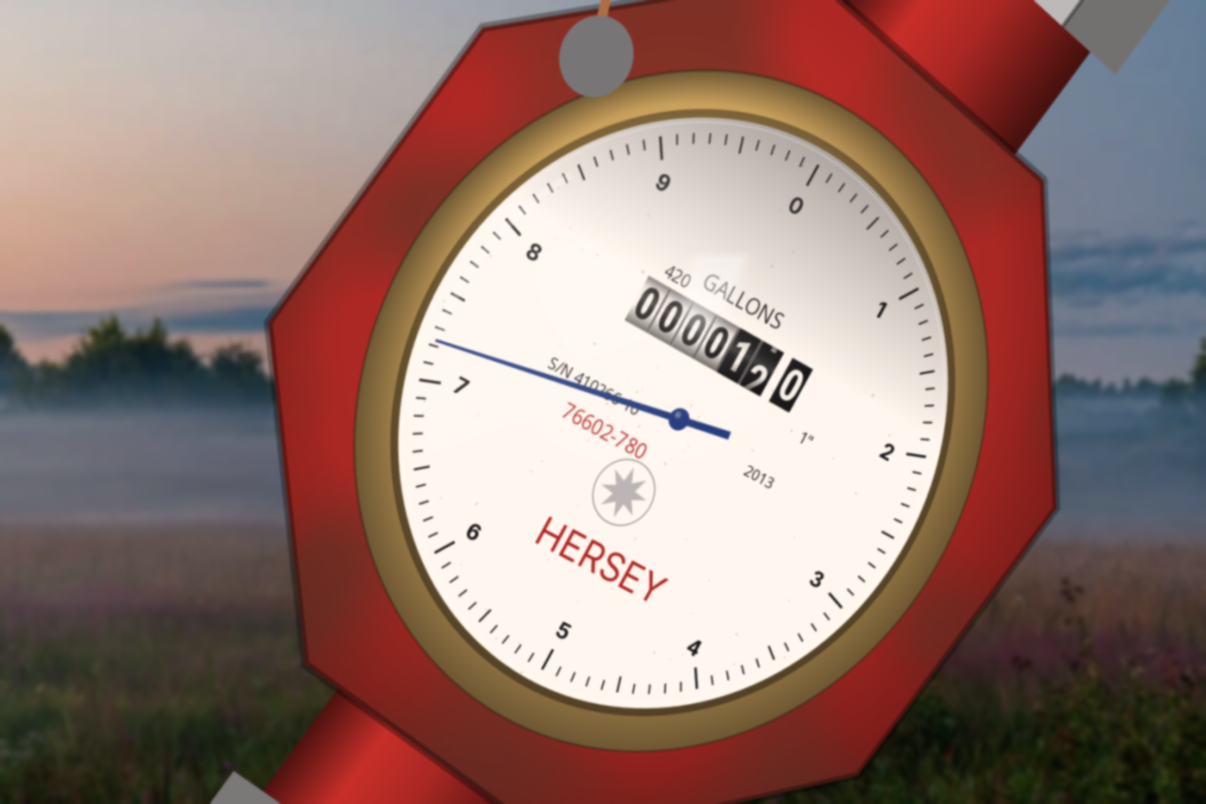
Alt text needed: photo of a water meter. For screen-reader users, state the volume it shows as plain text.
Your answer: 117.2 gal
